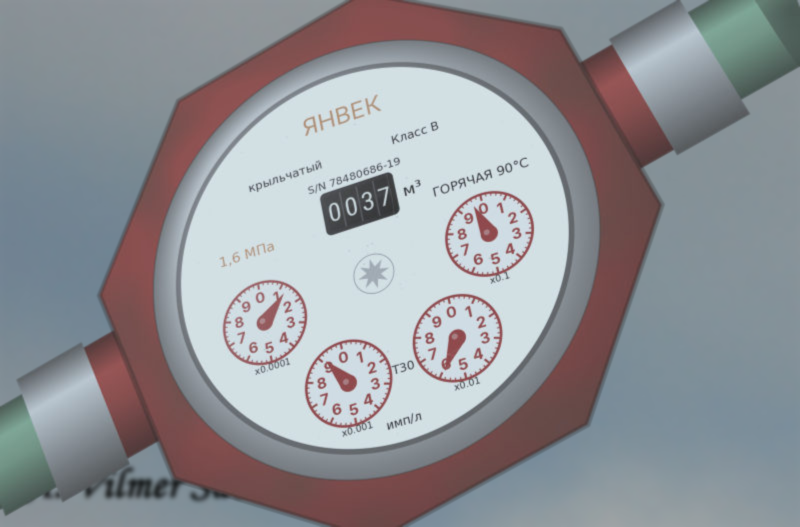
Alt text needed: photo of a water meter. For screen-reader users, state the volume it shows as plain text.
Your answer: 36.9591 m³
